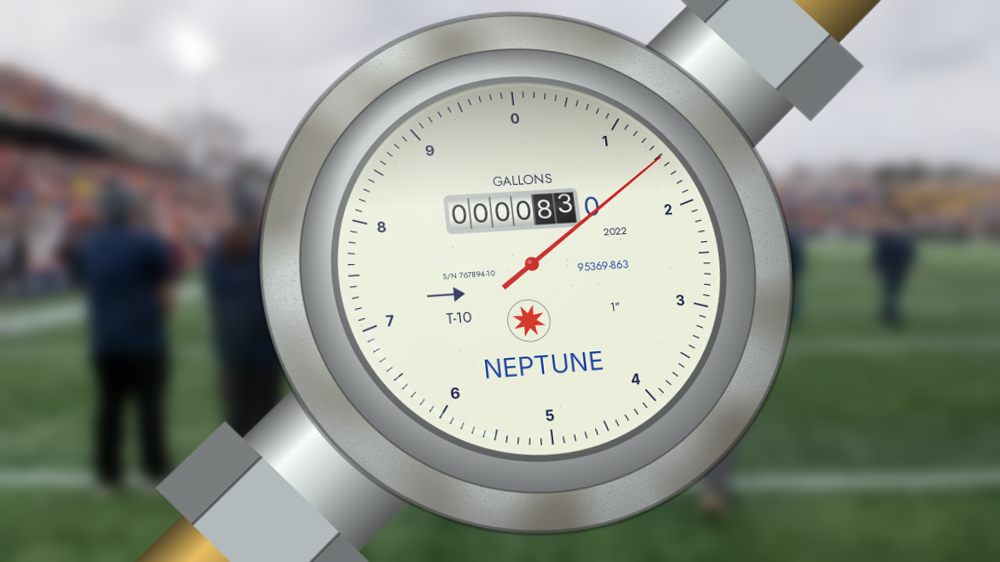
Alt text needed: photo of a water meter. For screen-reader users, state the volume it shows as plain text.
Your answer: 831.5 gal
